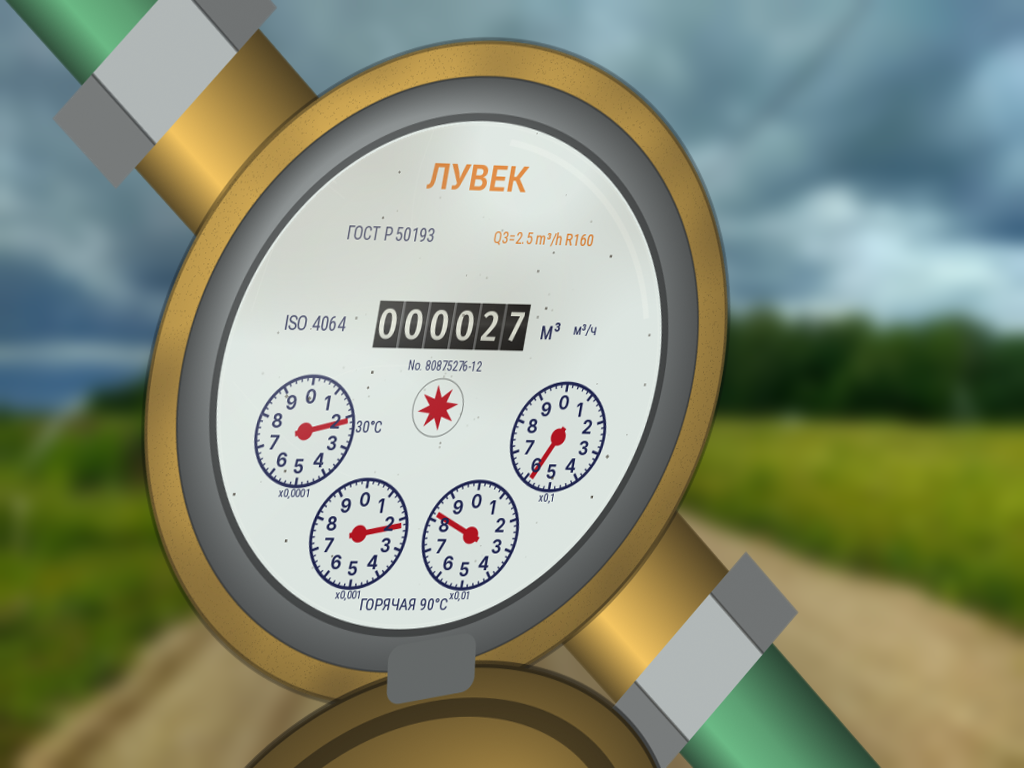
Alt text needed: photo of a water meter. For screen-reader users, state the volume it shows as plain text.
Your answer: 27.5822 m³
